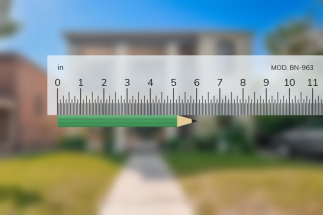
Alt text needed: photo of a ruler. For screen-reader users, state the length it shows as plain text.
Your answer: 6 in
